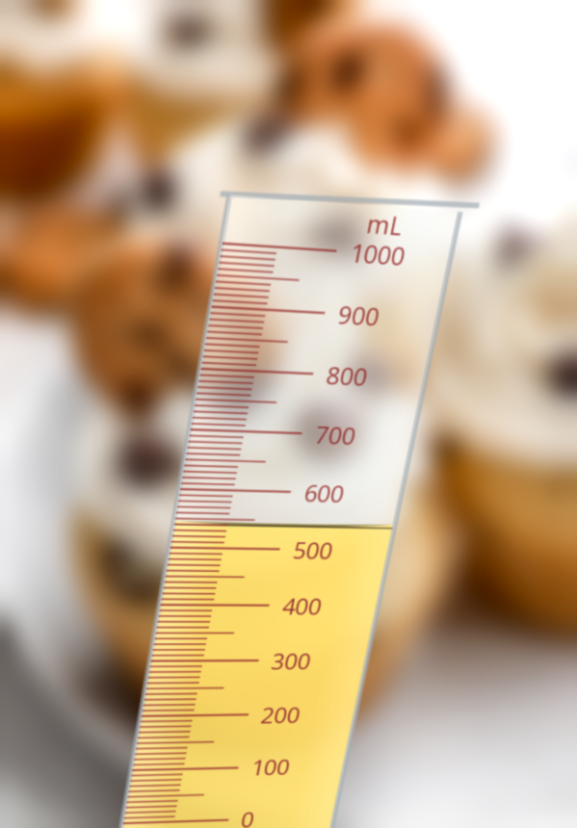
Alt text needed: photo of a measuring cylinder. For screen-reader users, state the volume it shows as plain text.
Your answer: 540 mL
